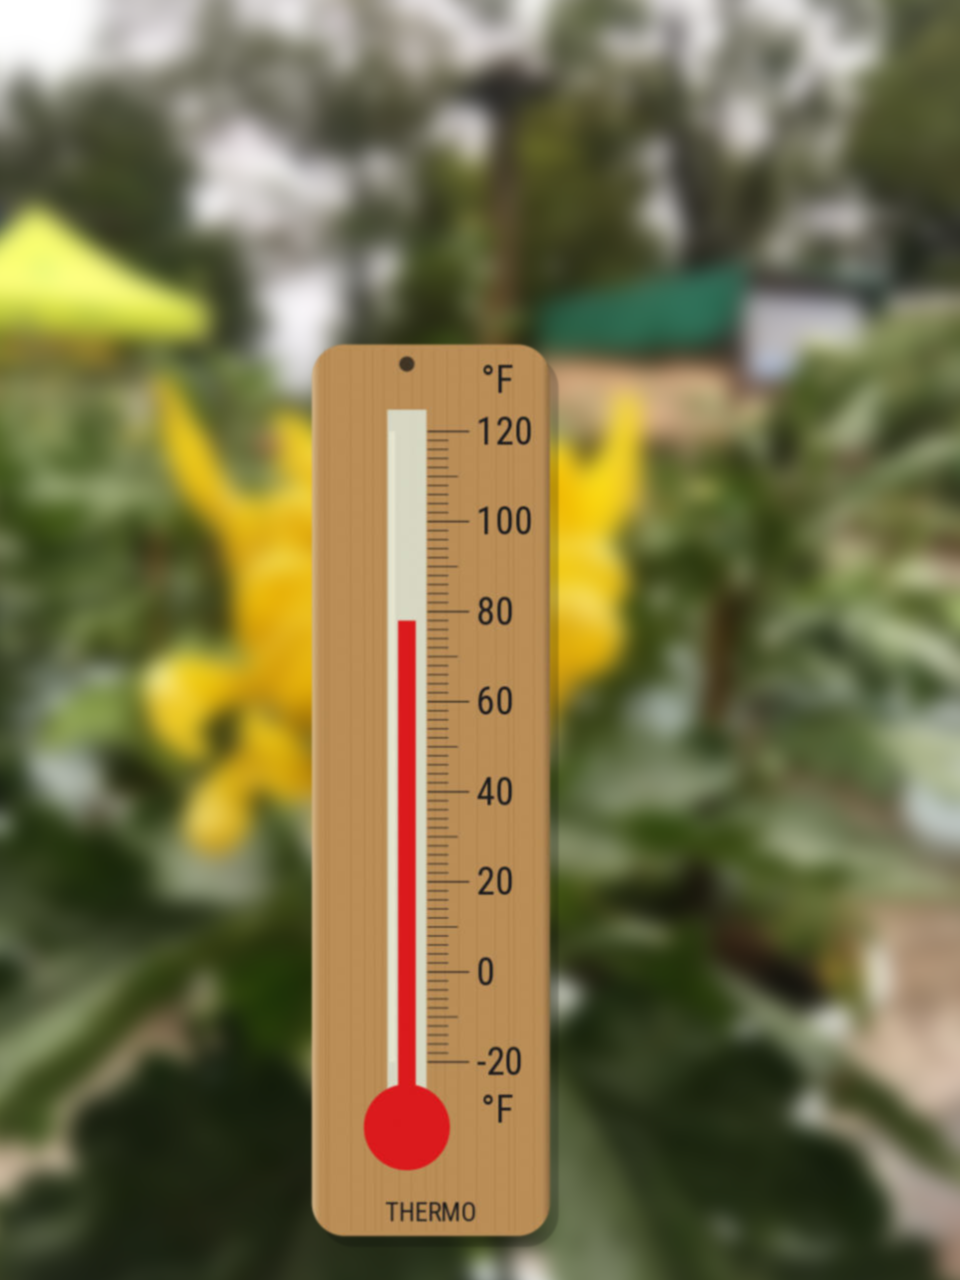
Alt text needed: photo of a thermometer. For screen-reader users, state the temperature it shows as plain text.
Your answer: 78 °F
